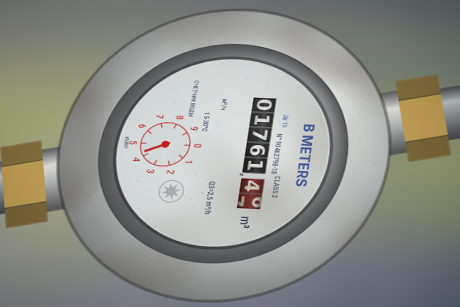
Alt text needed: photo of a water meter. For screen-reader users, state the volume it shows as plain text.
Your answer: 1761.464 m³
